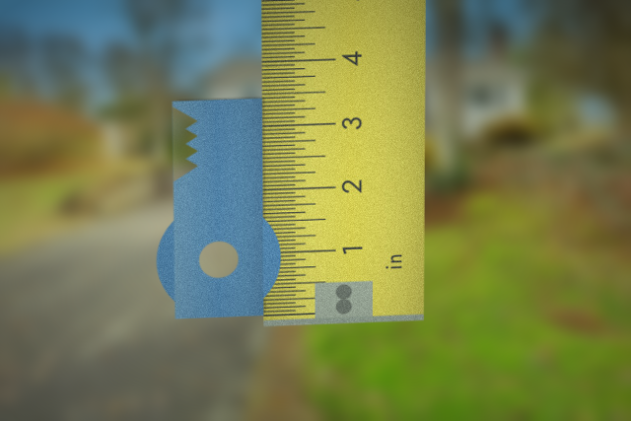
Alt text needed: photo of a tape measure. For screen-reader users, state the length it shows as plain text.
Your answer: 3.4375 in
